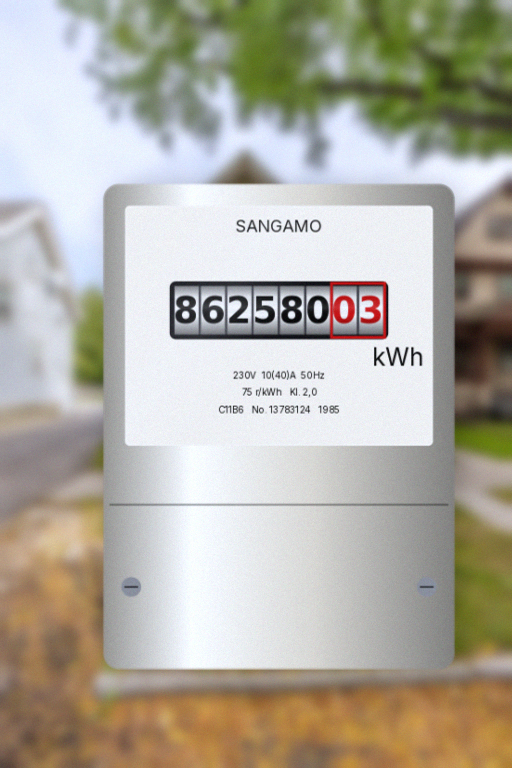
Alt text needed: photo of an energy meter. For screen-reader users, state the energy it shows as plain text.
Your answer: 862580.03 kWh
